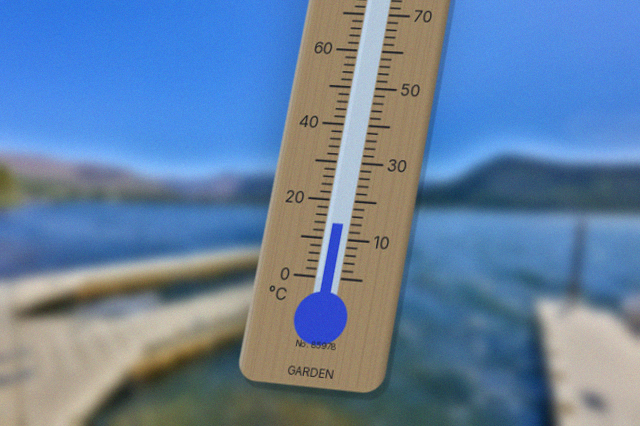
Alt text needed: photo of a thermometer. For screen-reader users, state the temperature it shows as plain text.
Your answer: 14 °C
